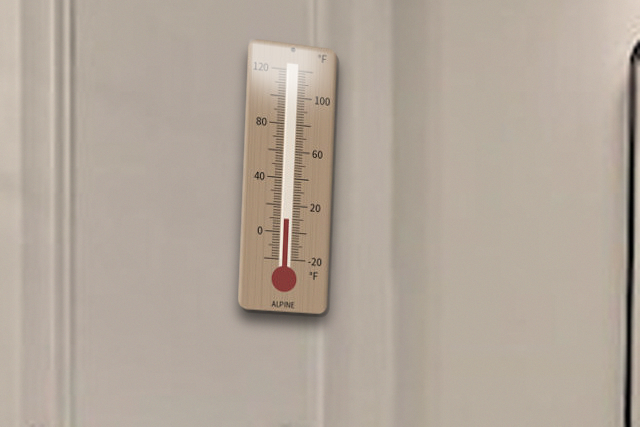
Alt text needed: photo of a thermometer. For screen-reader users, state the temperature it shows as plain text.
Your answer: 10 °F
